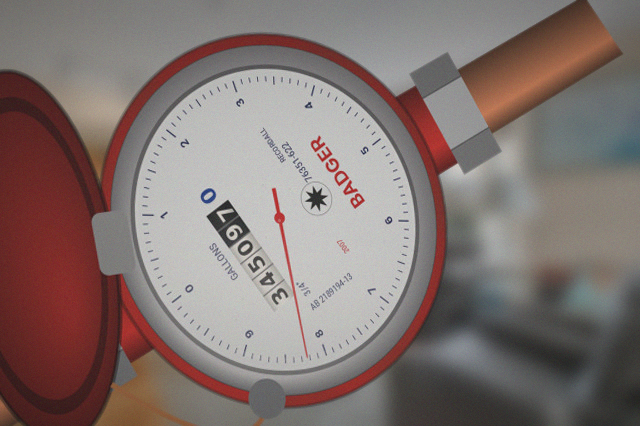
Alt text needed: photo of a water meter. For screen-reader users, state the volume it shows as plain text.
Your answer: 3450968.2 gal
